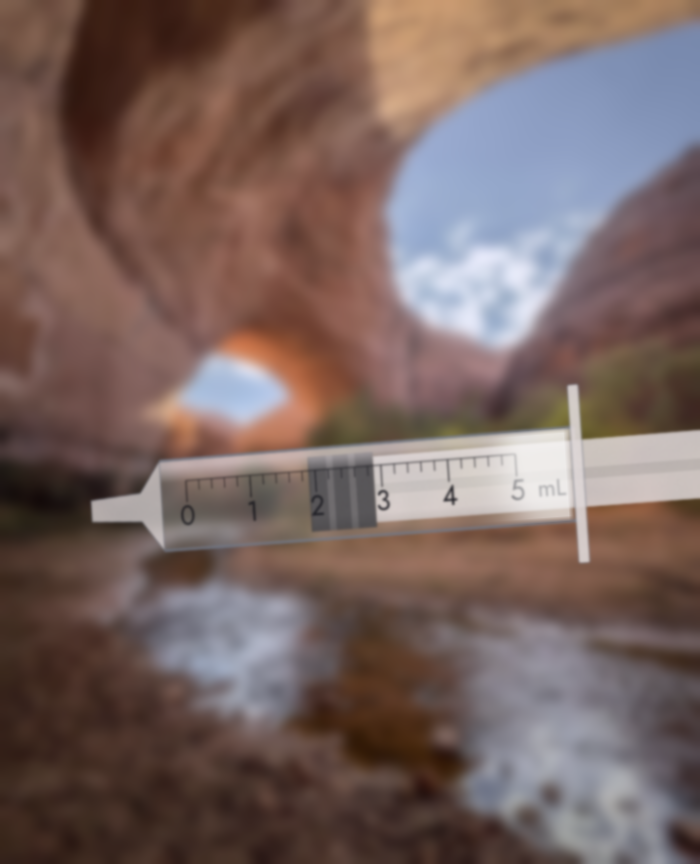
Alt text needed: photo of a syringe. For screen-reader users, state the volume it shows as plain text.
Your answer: 1.9 mL
